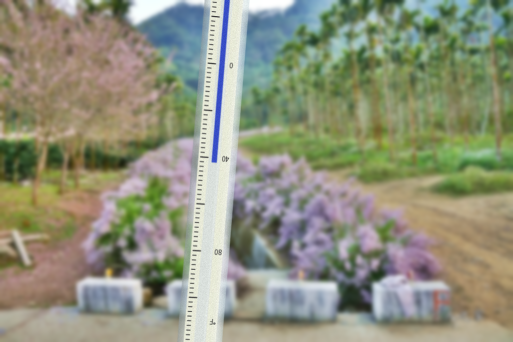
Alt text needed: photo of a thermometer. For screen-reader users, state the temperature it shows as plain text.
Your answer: 42 °F
